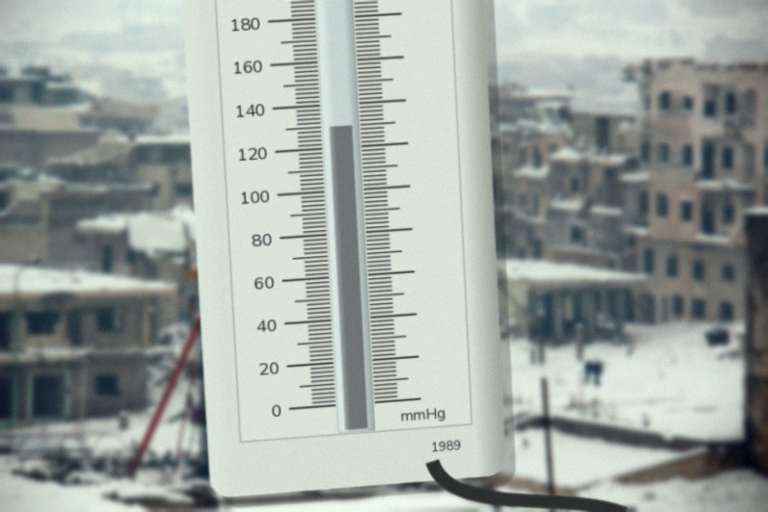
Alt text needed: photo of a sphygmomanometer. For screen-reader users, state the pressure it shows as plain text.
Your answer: 130 mmHg
